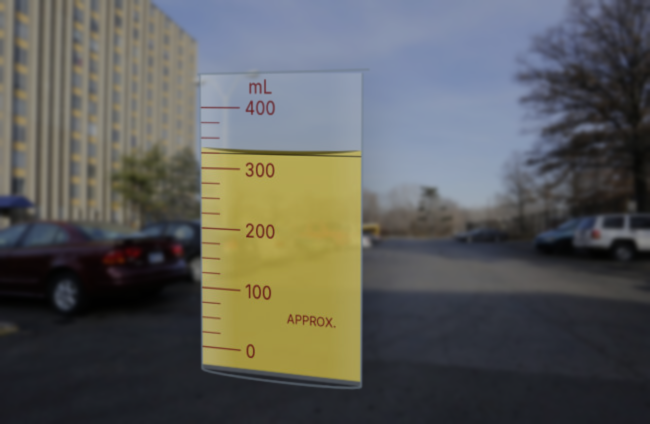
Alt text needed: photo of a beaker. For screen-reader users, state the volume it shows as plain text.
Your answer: 325 mL
